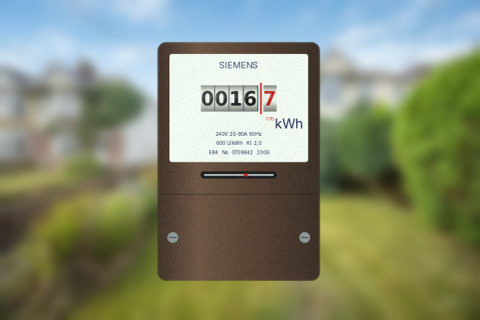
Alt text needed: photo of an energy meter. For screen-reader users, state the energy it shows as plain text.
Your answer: 16.7 kWh
